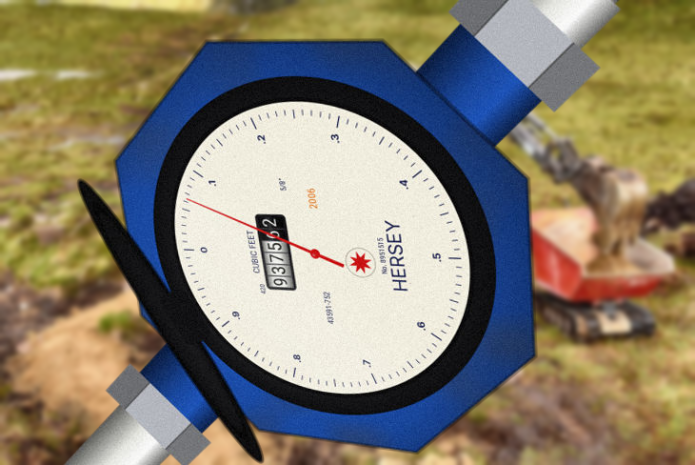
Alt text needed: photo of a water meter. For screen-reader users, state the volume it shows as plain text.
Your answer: 937562.06 ft³
